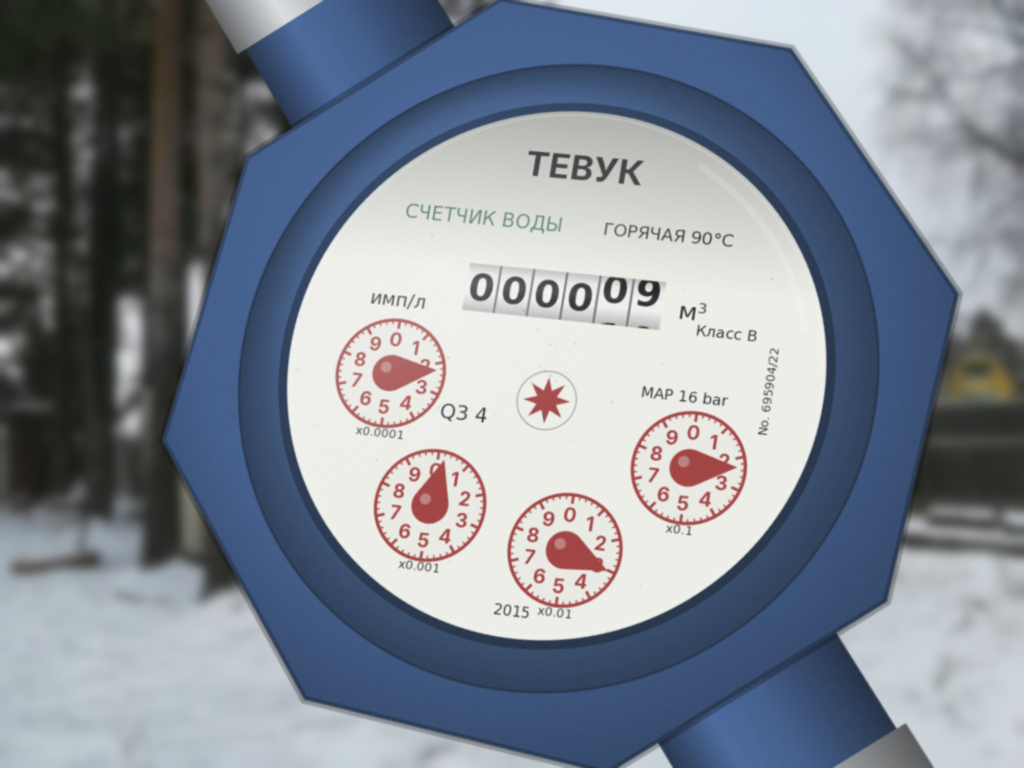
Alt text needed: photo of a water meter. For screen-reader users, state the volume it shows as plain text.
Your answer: 9.2302 m³
